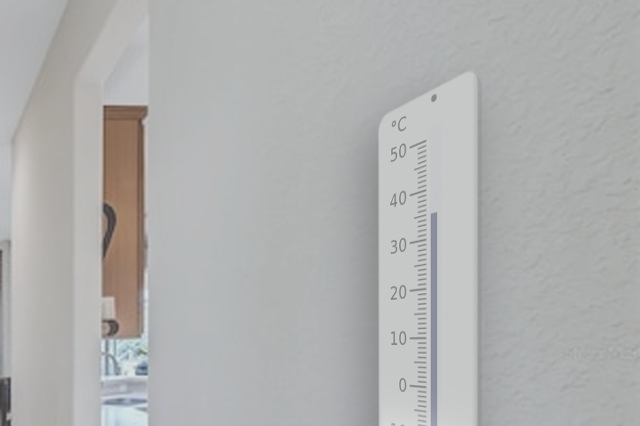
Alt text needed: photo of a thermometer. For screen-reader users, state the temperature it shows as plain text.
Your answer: 35 °C
